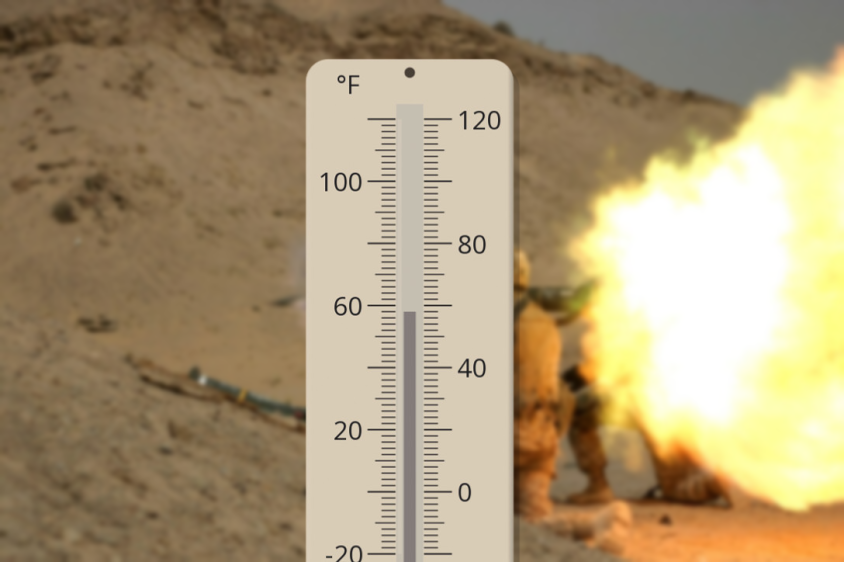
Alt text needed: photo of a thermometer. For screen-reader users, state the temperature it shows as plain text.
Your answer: 58 °F
